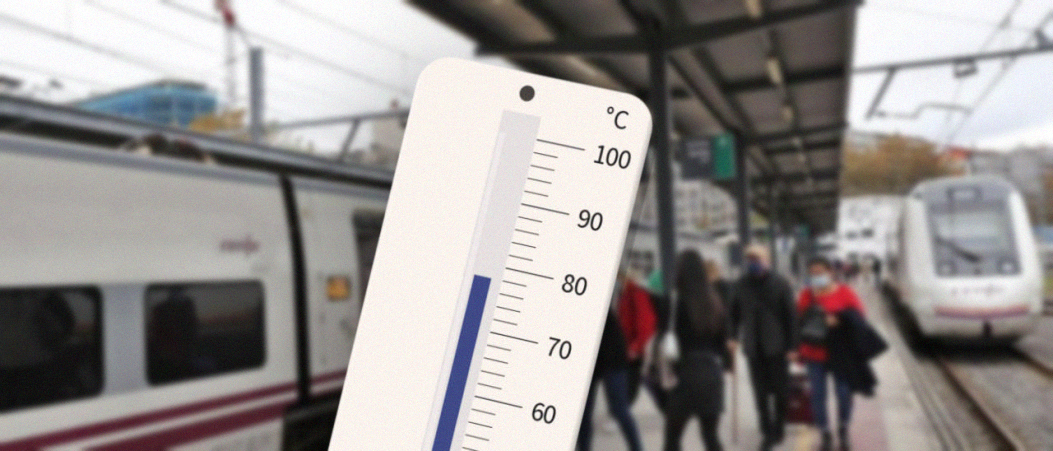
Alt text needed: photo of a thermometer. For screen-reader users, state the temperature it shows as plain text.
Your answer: 78 °C
